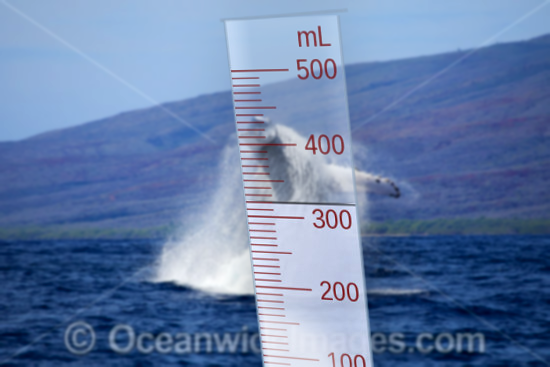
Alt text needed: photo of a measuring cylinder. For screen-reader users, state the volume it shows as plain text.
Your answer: 320 mL
